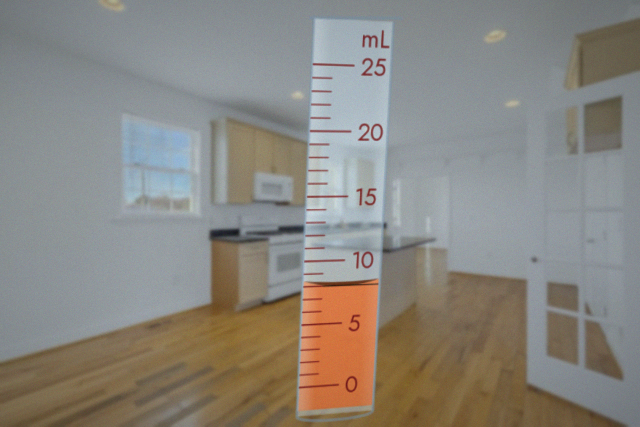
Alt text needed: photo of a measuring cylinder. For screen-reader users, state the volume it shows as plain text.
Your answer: 8 mL
